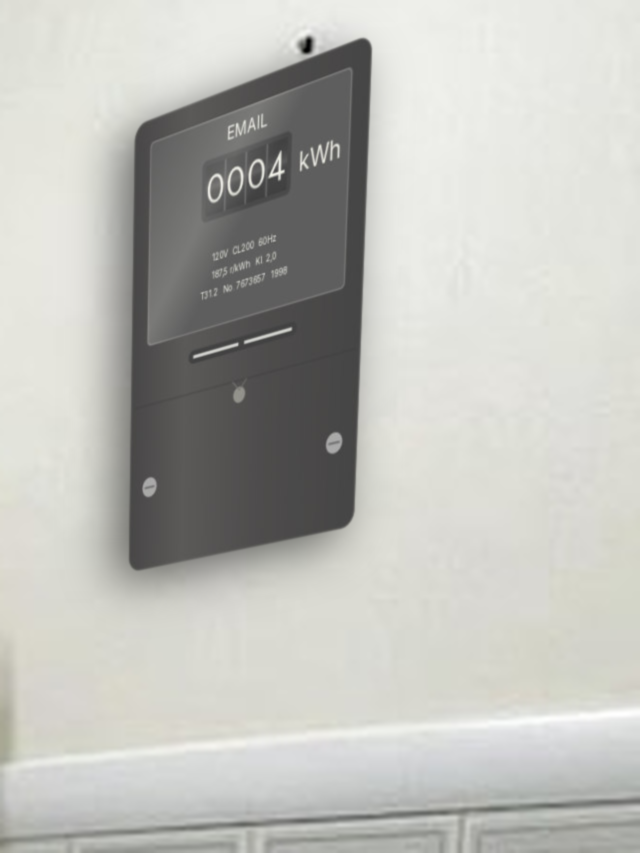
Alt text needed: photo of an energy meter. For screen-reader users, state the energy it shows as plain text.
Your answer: 4 kWh
